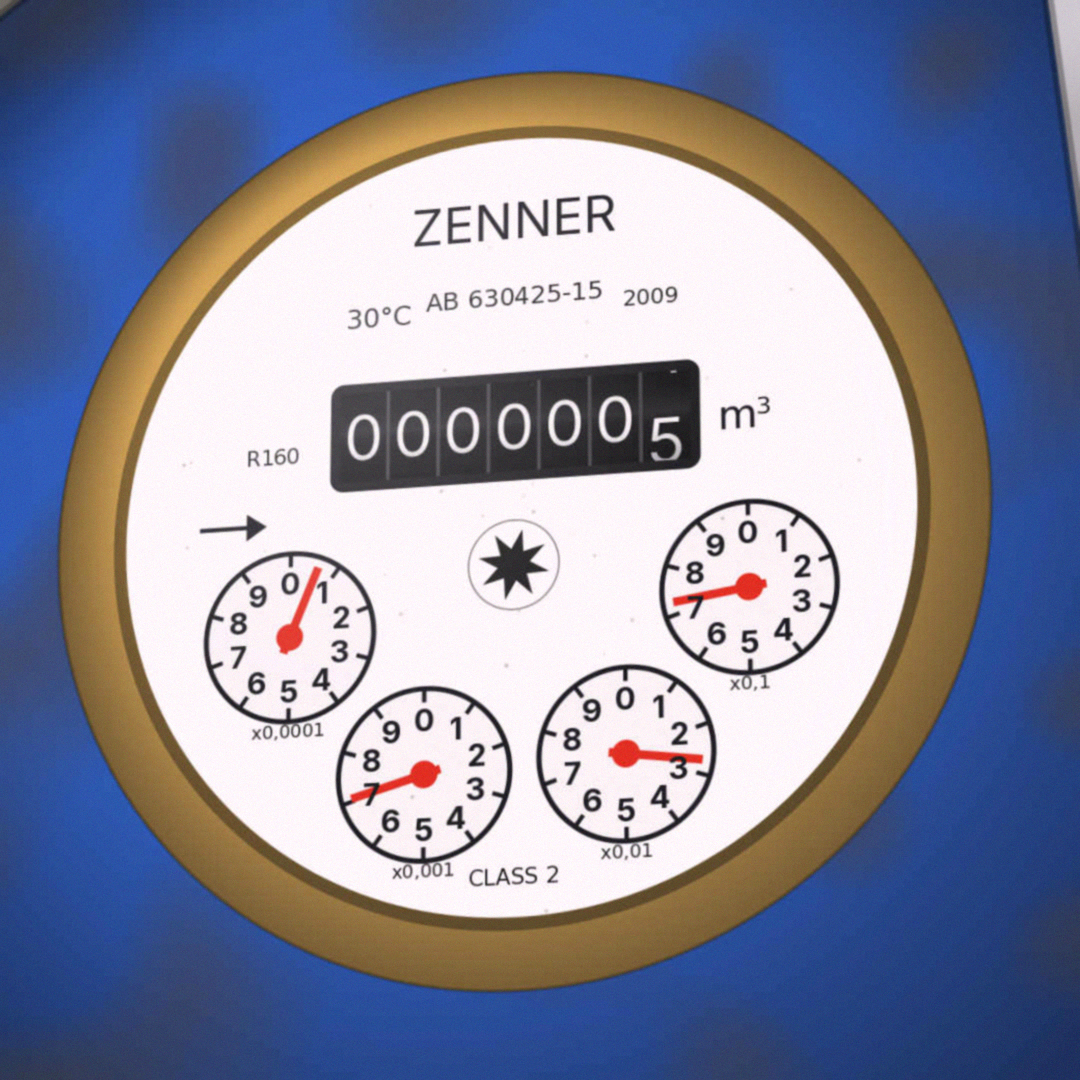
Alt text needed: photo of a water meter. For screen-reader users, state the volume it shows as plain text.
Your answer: 4.7270 m³
